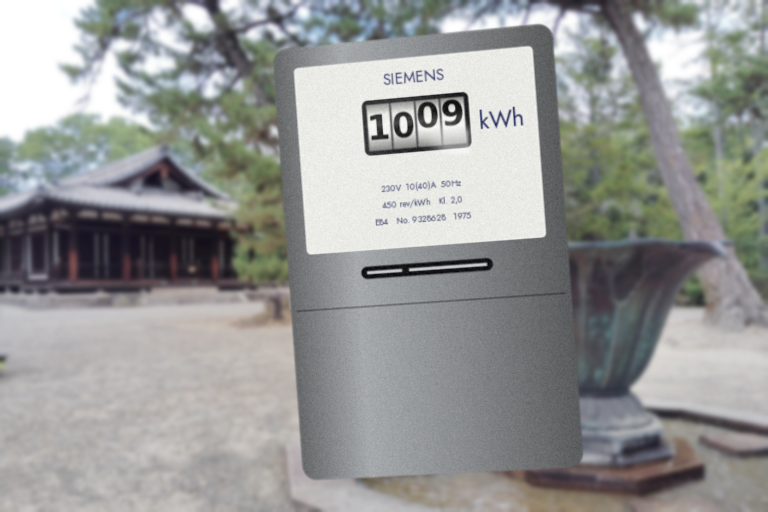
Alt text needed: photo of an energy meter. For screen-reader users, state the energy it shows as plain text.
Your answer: 1009 kWh
